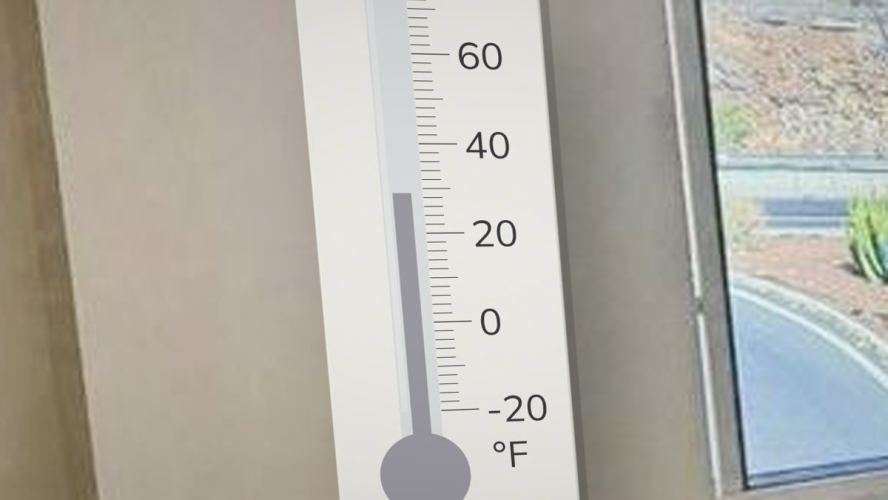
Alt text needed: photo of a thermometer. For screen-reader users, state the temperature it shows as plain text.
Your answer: 29 °F
